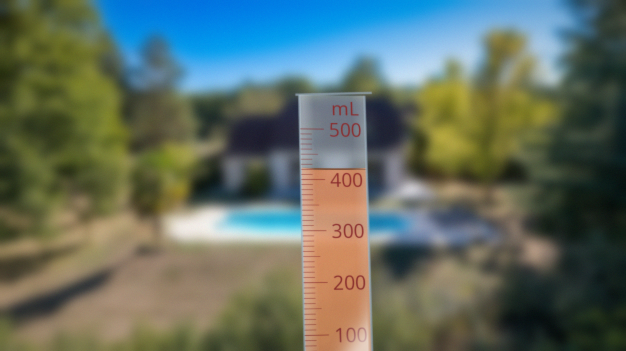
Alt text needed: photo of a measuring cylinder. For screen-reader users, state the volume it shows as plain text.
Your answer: 420 mL
